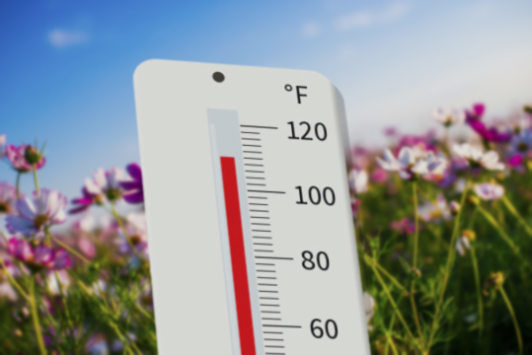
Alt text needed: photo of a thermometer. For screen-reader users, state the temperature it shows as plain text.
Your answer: 110 °F
